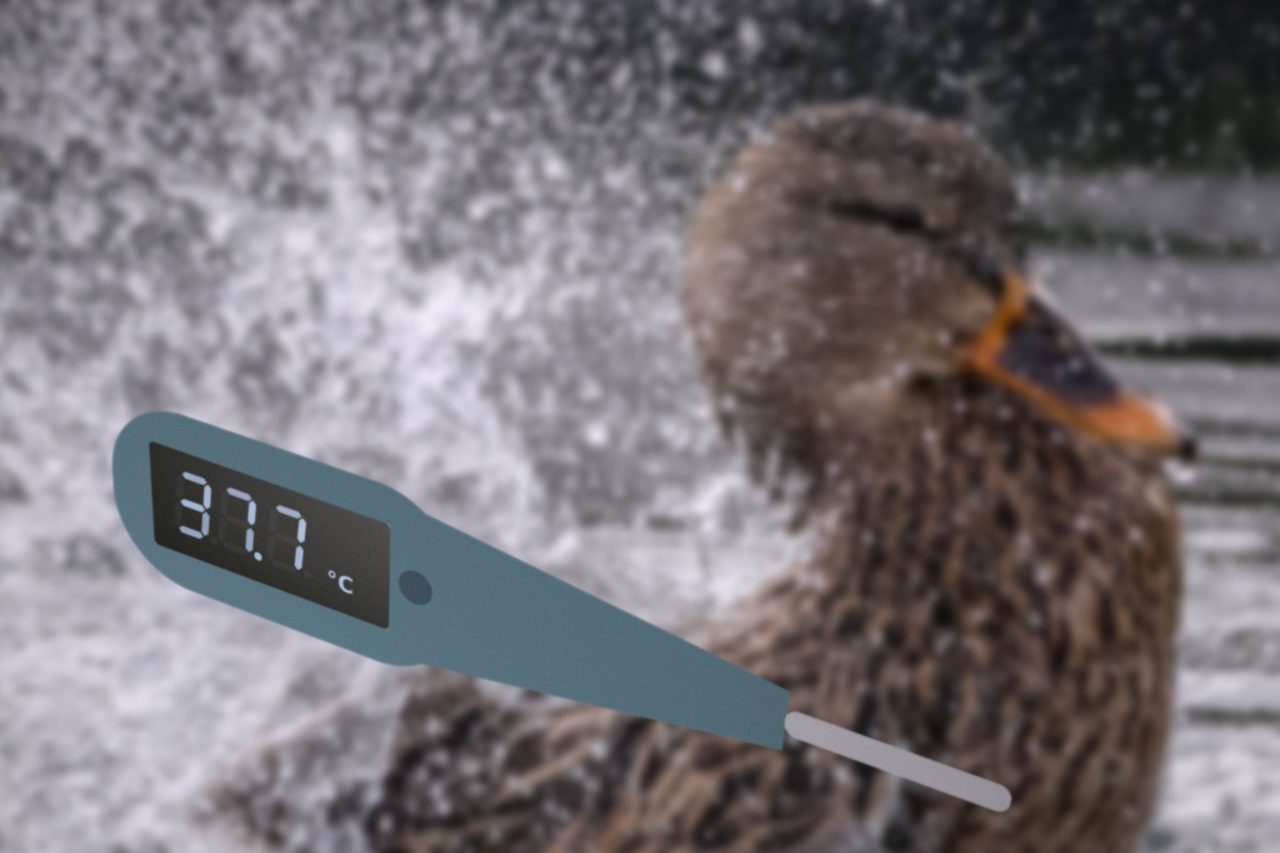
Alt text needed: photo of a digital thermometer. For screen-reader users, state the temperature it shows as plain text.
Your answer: 37.7 °C
